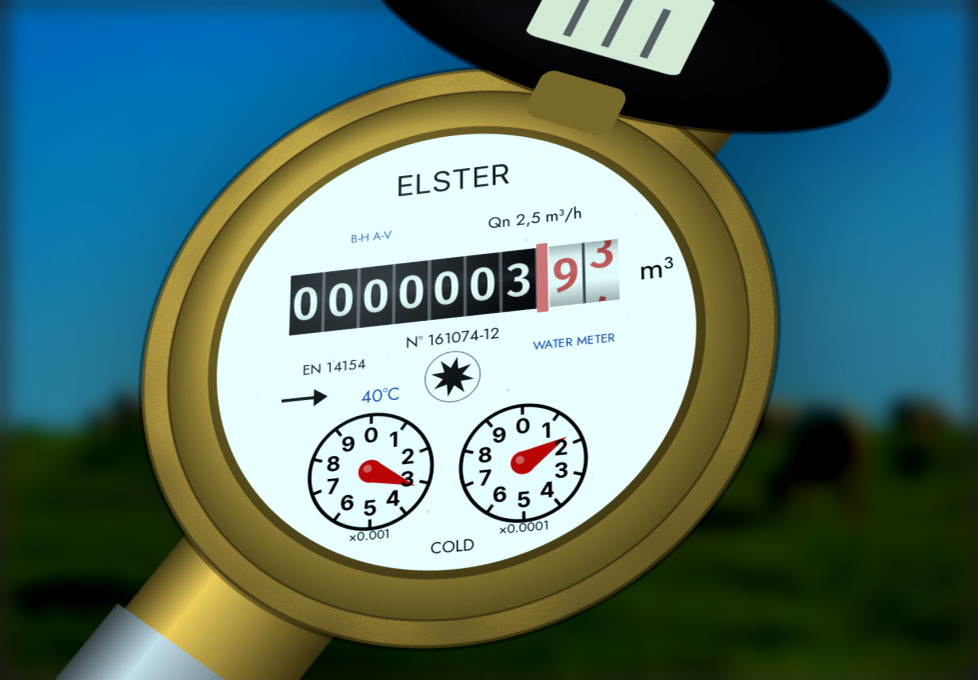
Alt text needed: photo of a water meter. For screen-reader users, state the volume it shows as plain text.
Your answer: 3.9331 m³
